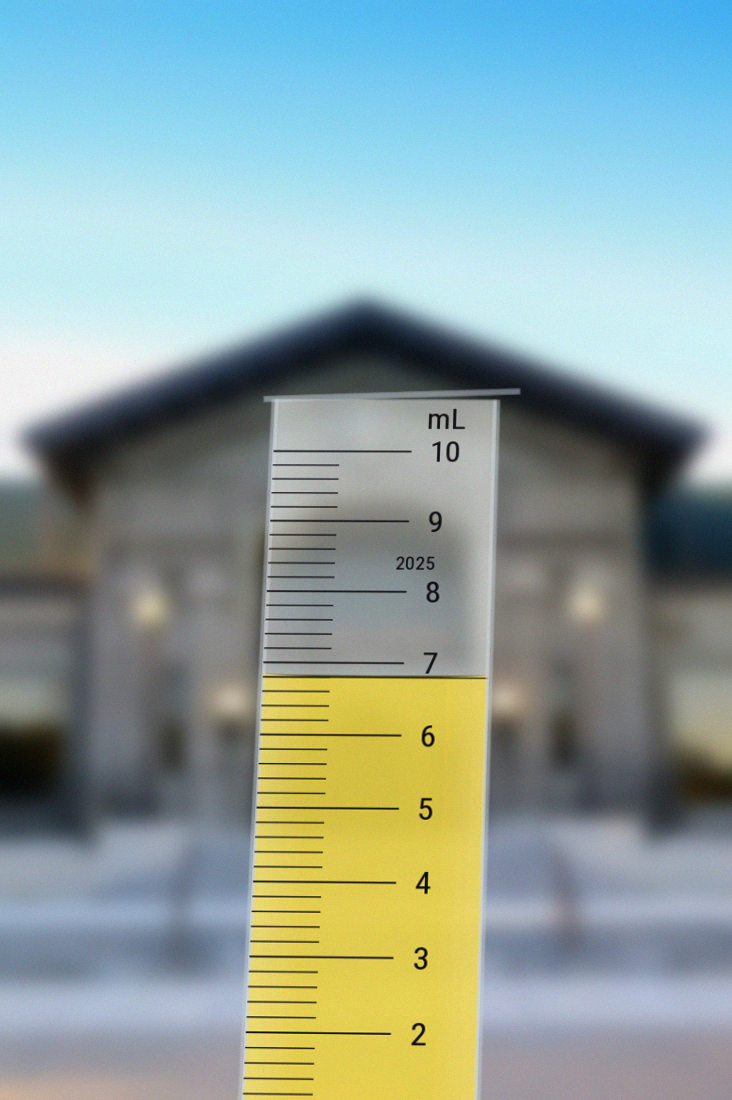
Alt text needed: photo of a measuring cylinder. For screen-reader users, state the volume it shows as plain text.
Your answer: 6.8 mL
